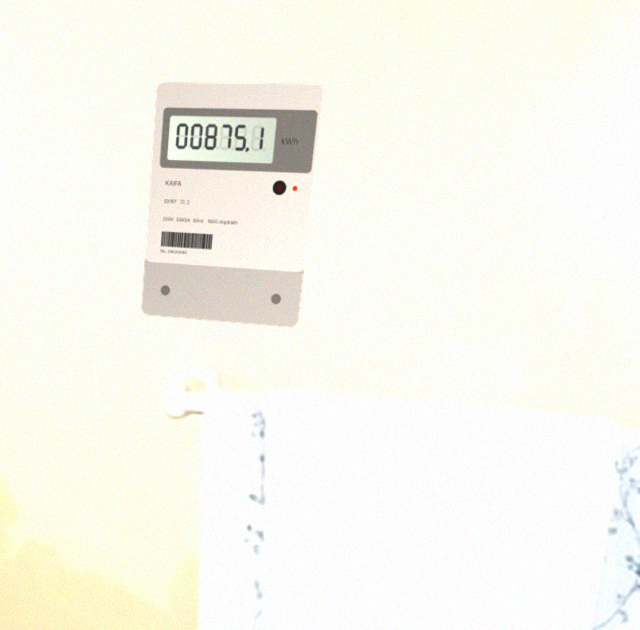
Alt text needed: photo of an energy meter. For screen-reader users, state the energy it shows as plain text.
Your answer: 875.1 kWh
